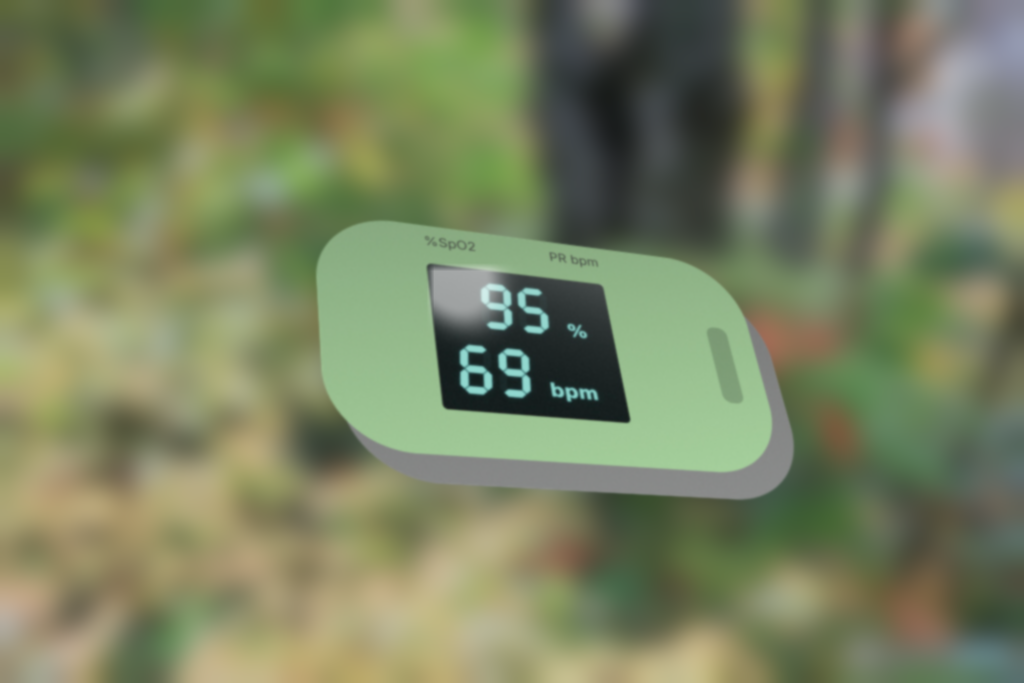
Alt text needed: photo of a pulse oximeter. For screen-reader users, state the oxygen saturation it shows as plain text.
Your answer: 95 %
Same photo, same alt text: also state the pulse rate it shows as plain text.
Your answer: 69 bpm
